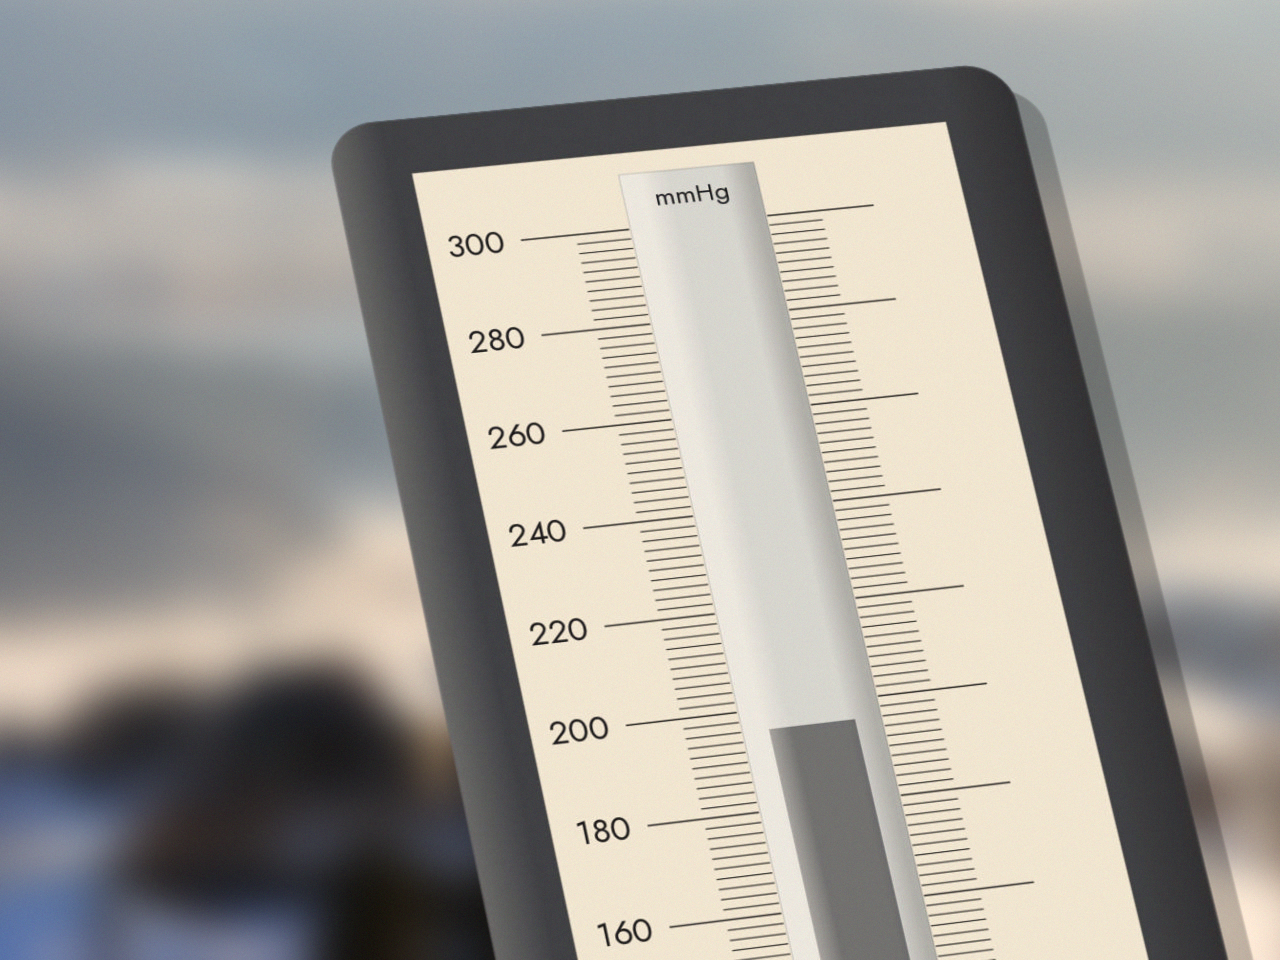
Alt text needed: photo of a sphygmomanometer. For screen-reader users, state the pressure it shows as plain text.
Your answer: 196 mmHg
